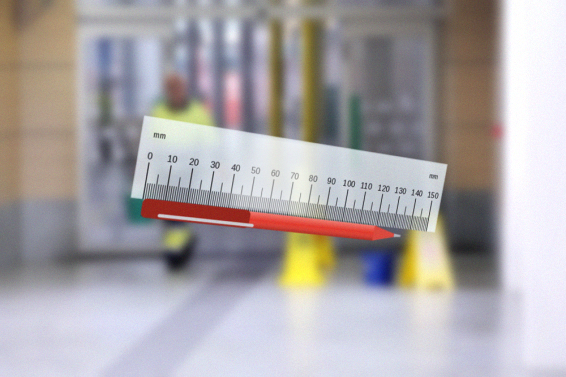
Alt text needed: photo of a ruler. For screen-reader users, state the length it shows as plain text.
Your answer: 135 mm
